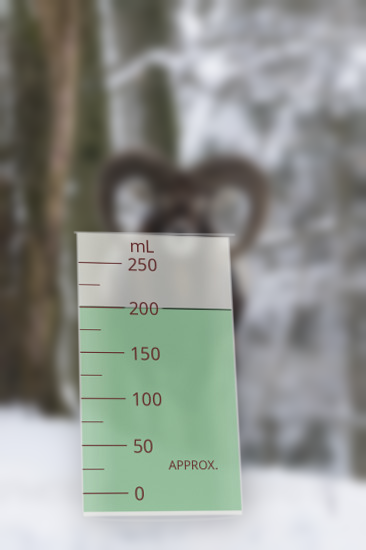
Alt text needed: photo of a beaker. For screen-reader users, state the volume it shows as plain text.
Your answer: 200 mL
